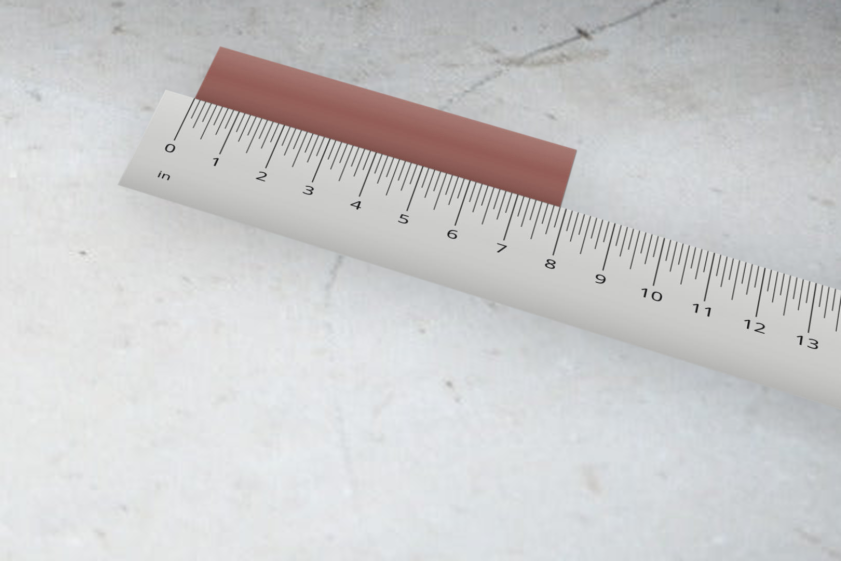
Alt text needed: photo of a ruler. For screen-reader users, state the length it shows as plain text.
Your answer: 7.875 in
